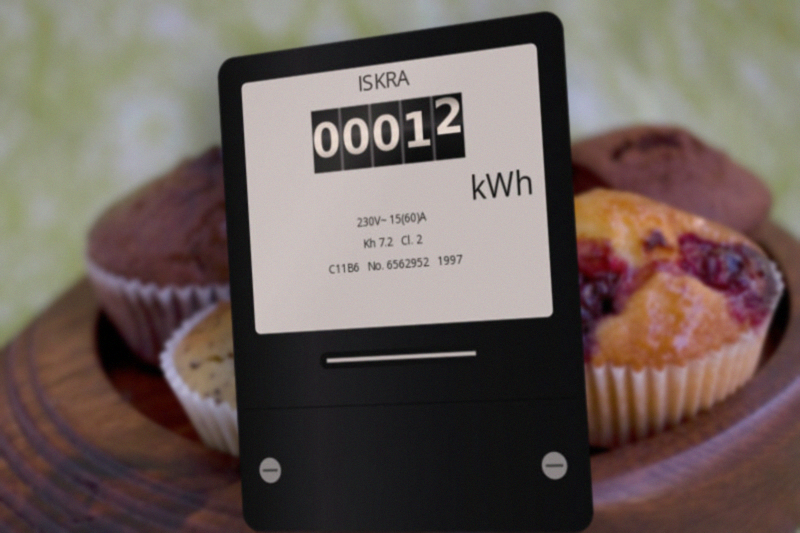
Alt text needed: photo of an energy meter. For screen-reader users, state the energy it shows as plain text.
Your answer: 12 kWh
